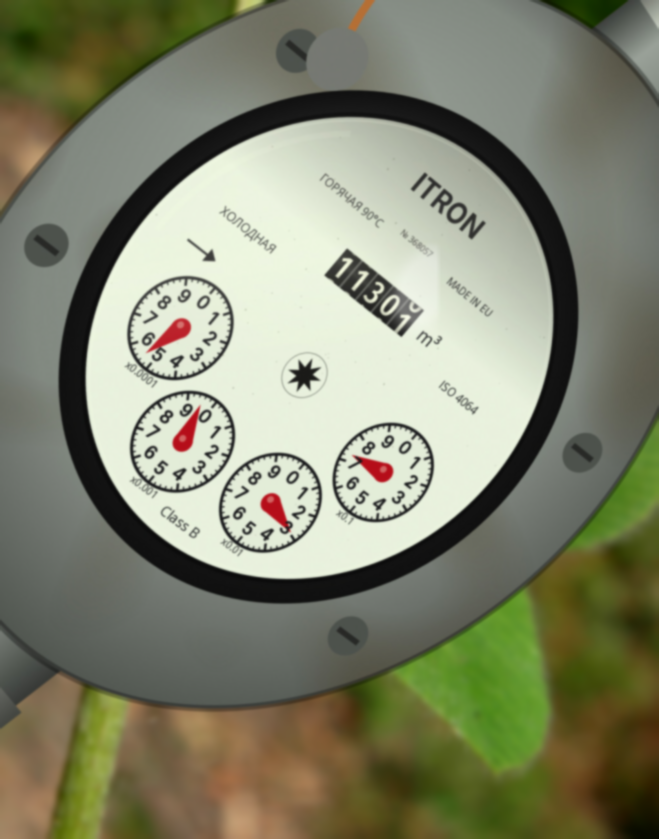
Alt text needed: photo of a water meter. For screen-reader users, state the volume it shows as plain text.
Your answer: 11300.7295 m³
